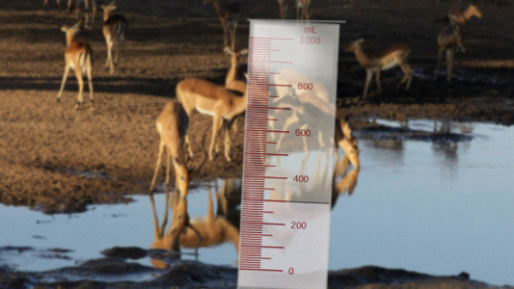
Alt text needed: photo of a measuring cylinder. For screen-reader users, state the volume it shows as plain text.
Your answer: 300 mL
